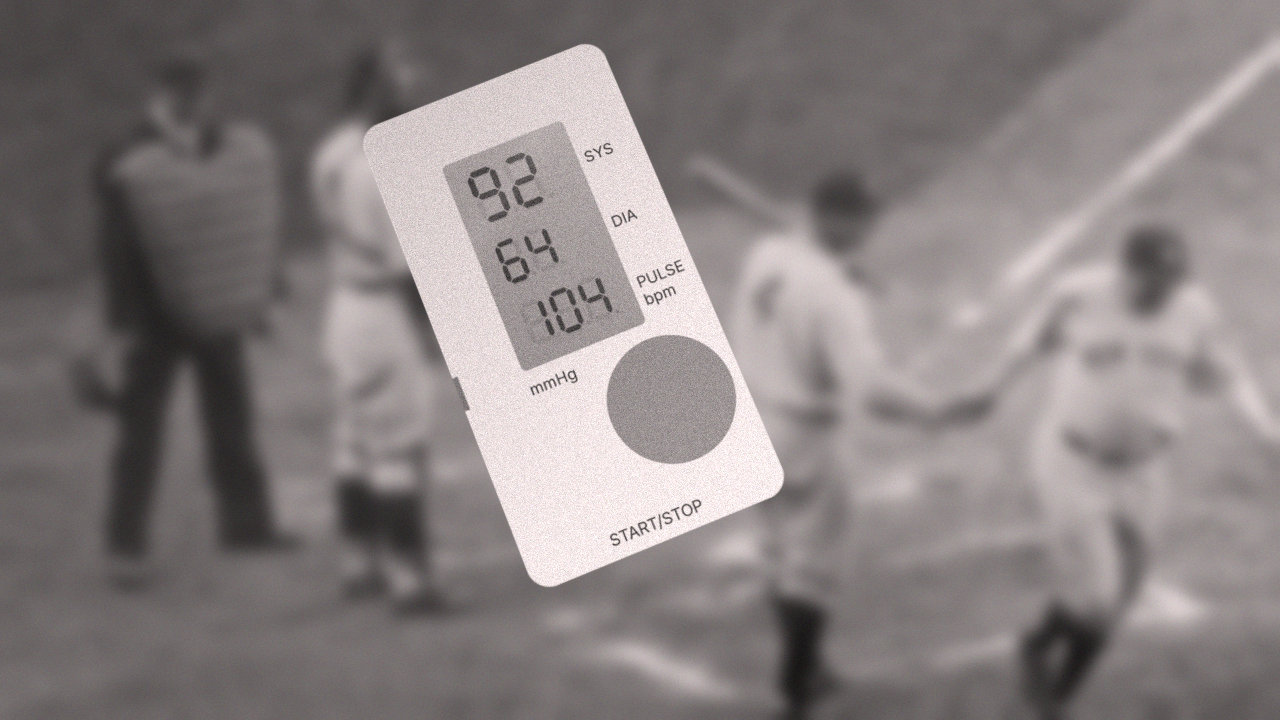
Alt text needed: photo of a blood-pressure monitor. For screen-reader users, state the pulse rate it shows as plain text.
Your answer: 104 bpm
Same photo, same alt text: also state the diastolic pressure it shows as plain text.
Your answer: 64 mmHg
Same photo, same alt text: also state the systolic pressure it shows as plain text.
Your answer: 92 mmHg
